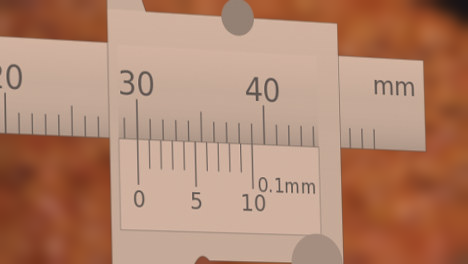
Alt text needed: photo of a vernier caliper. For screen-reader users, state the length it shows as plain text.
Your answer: 30.0 mm
